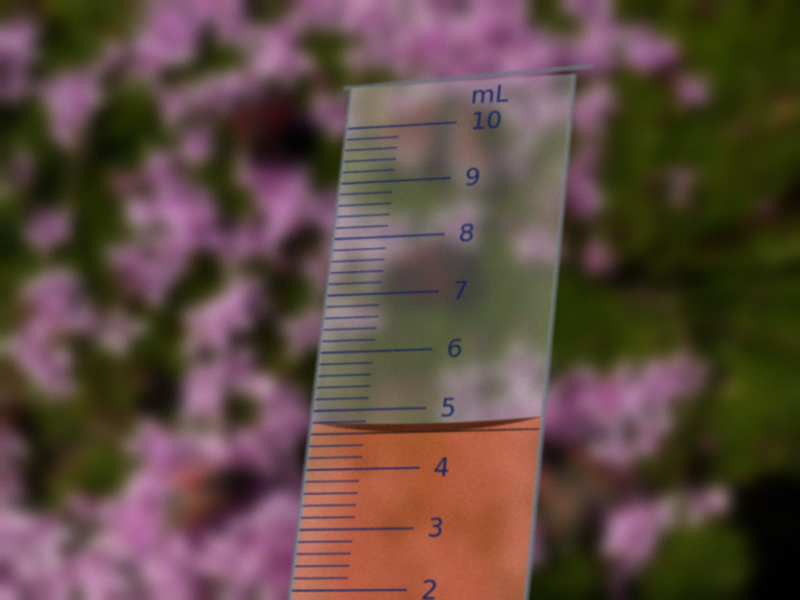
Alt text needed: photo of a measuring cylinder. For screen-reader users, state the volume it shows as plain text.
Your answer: 4.6 mL
